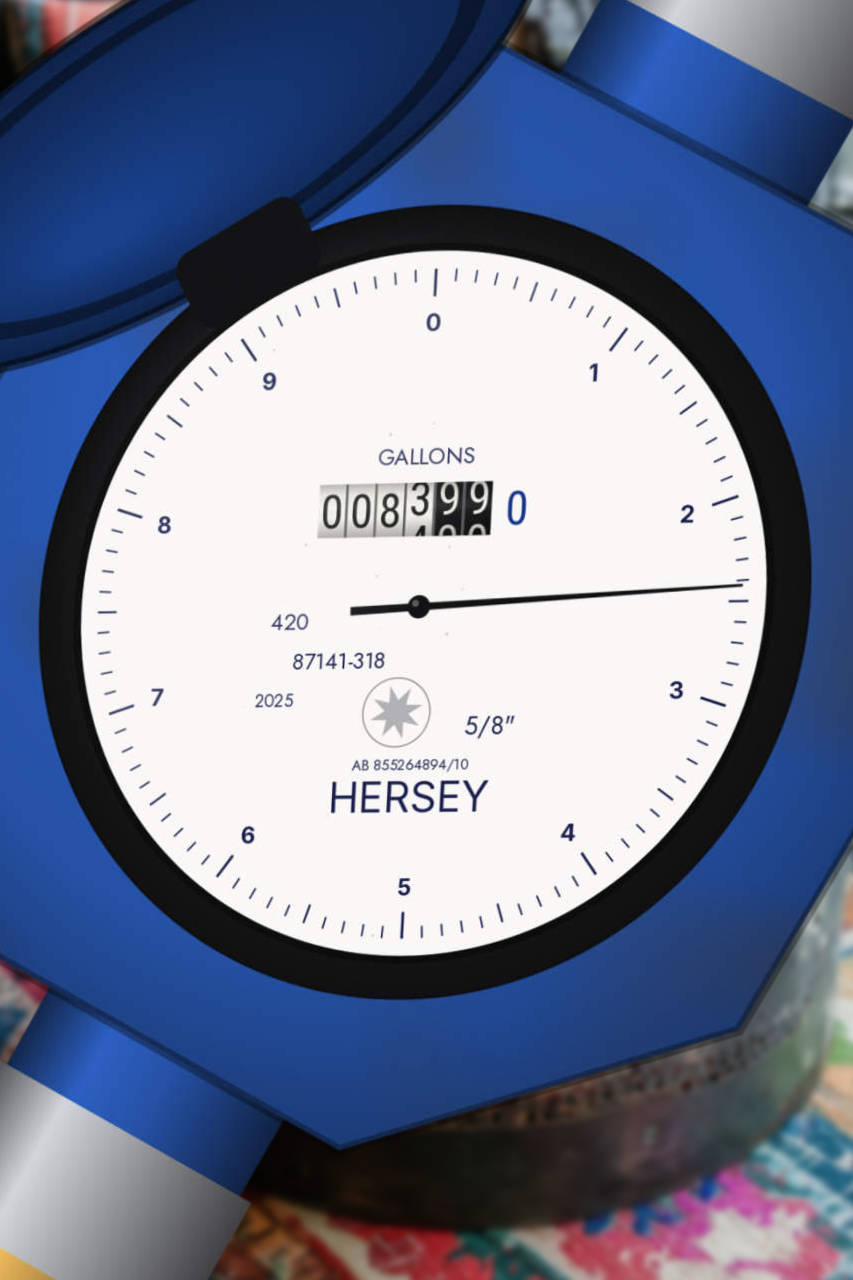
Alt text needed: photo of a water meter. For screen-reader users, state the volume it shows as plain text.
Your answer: 83992.4 gal
